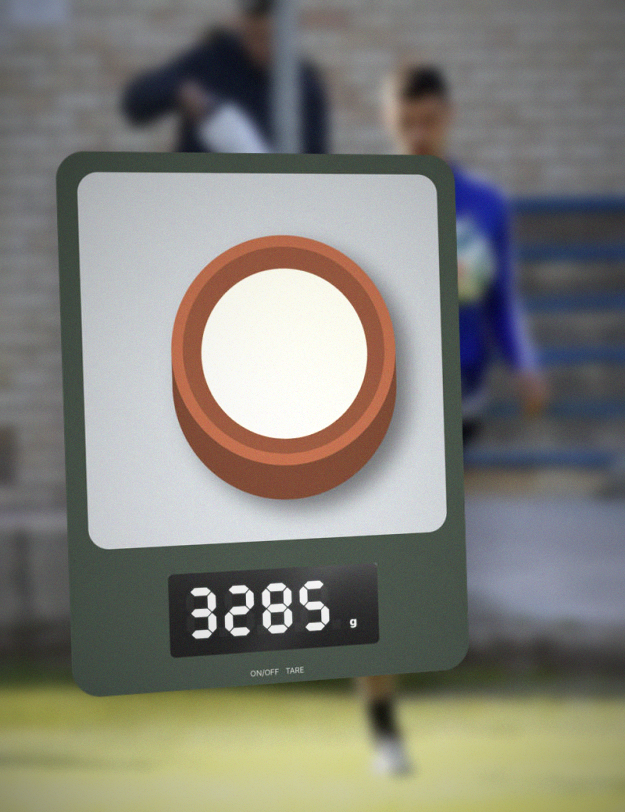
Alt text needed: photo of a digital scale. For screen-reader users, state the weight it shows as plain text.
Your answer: 3285 g
